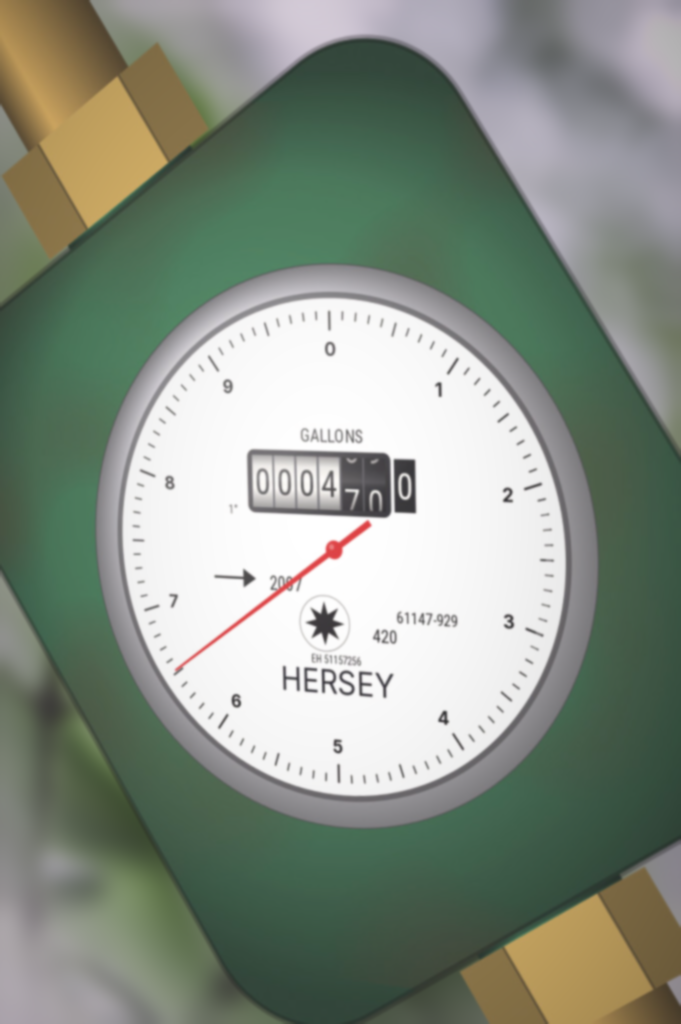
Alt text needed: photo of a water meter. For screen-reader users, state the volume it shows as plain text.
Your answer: 4696.5 gal
